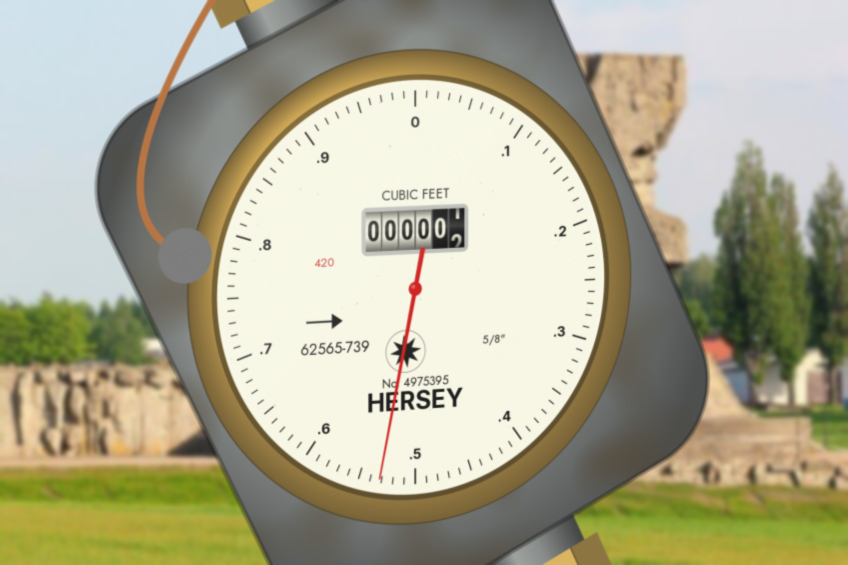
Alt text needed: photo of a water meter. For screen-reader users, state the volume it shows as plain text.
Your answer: 1.53 ft³
